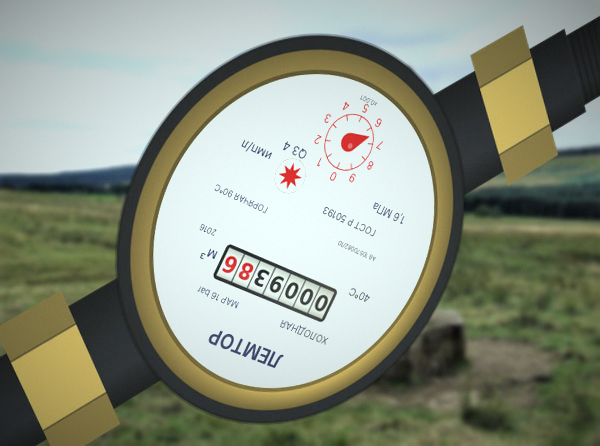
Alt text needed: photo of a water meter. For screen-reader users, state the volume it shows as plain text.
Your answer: 93.866 m³
